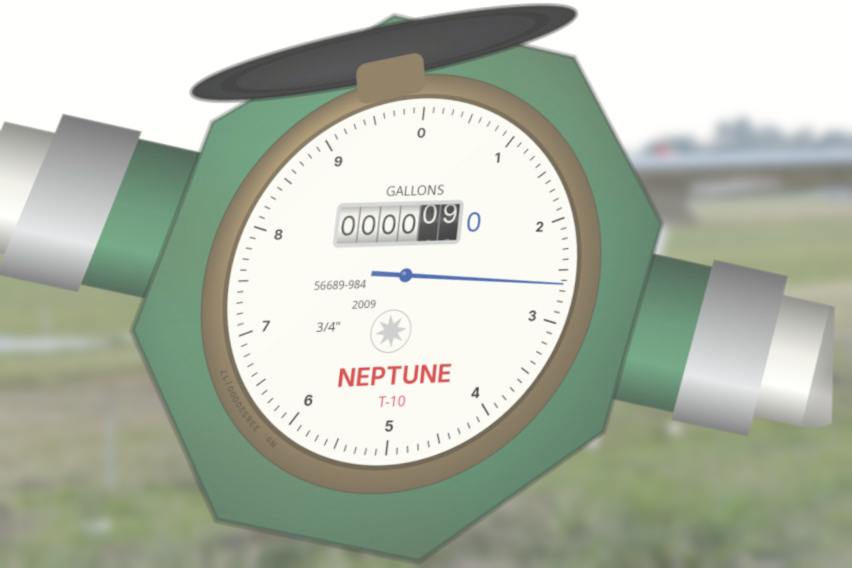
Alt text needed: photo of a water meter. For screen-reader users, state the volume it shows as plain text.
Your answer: 92.6 gal
